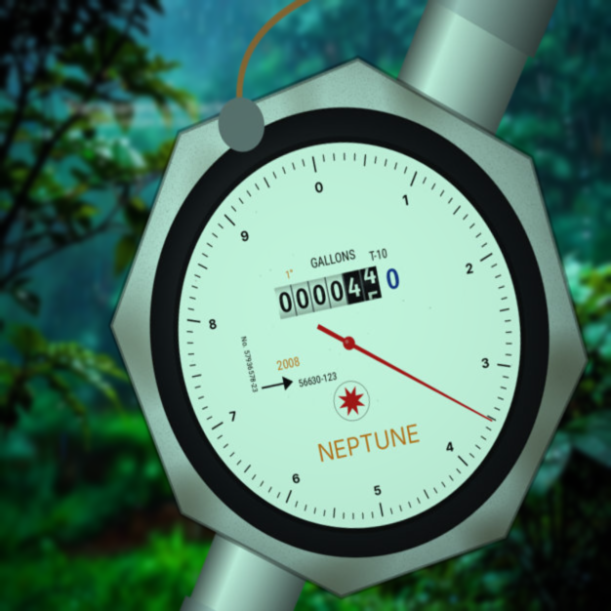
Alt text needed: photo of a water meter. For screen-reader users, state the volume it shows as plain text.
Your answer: 443.5 gal
